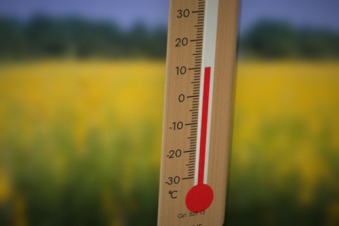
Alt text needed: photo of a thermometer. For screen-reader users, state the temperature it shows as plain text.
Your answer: 10 °C
